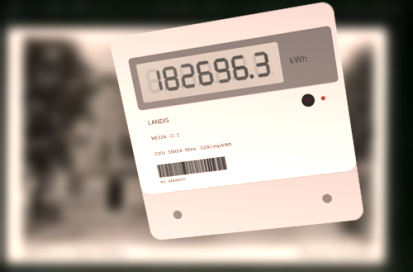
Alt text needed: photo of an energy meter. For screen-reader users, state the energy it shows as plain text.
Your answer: 182696.3 kWh
